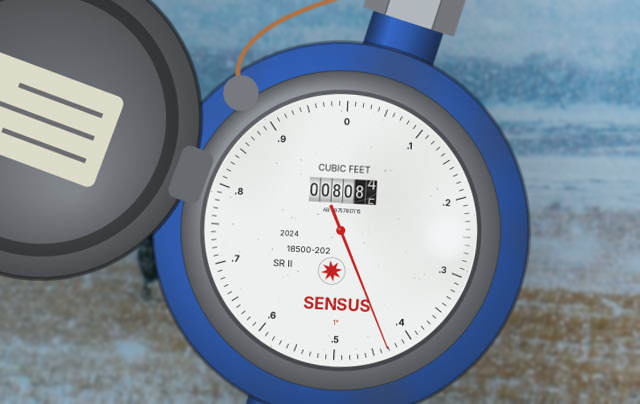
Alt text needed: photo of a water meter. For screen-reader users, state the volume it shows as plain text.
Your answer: 8084.43 ft³
